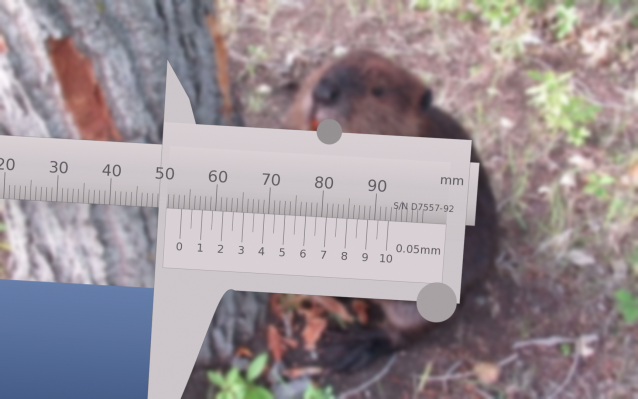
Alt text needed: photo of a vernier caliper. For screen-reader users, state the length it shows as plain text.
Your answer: 53.6 mm
